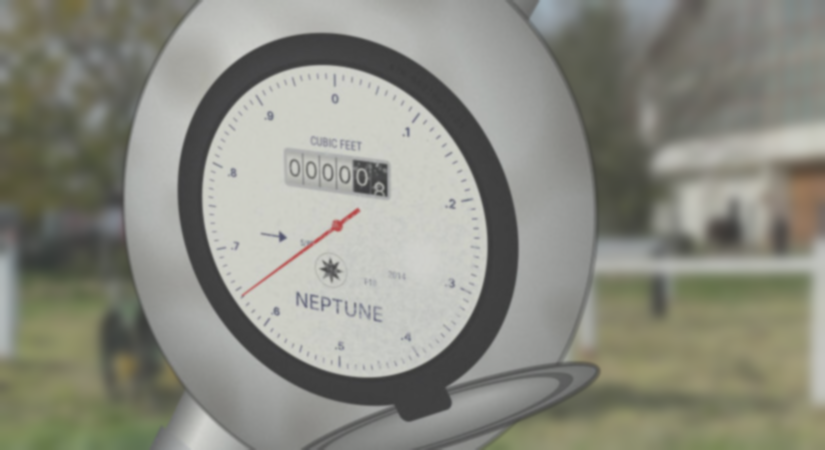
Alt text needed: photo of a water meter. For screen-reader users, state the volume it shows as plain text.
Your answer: 7.64 ft³
